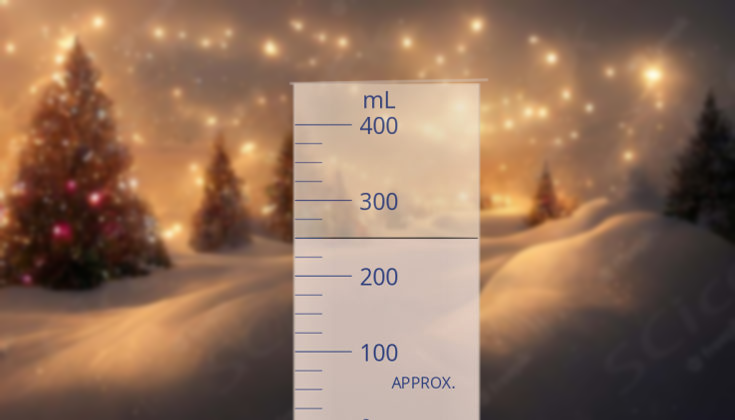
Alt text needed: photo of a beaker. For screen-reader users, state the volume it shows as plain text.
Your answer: 250 mL
